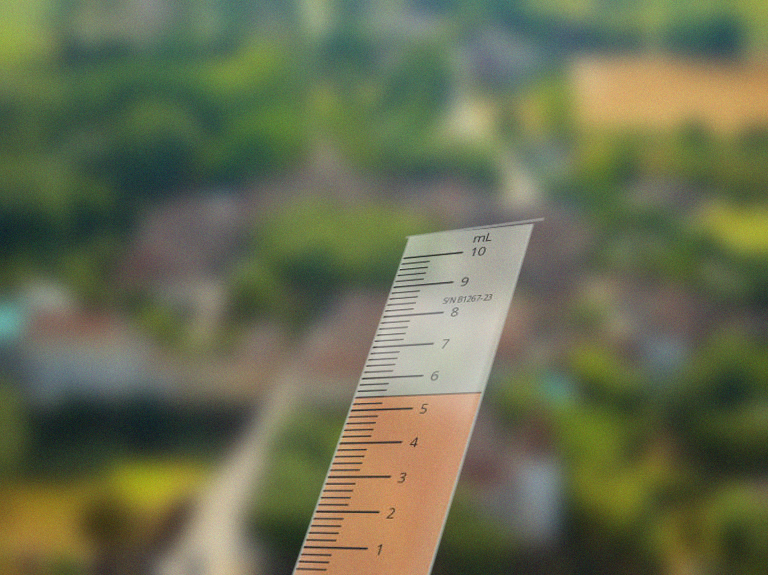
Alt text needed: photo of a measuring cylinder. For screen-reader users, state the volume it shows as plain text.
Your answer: 5.4 mL
